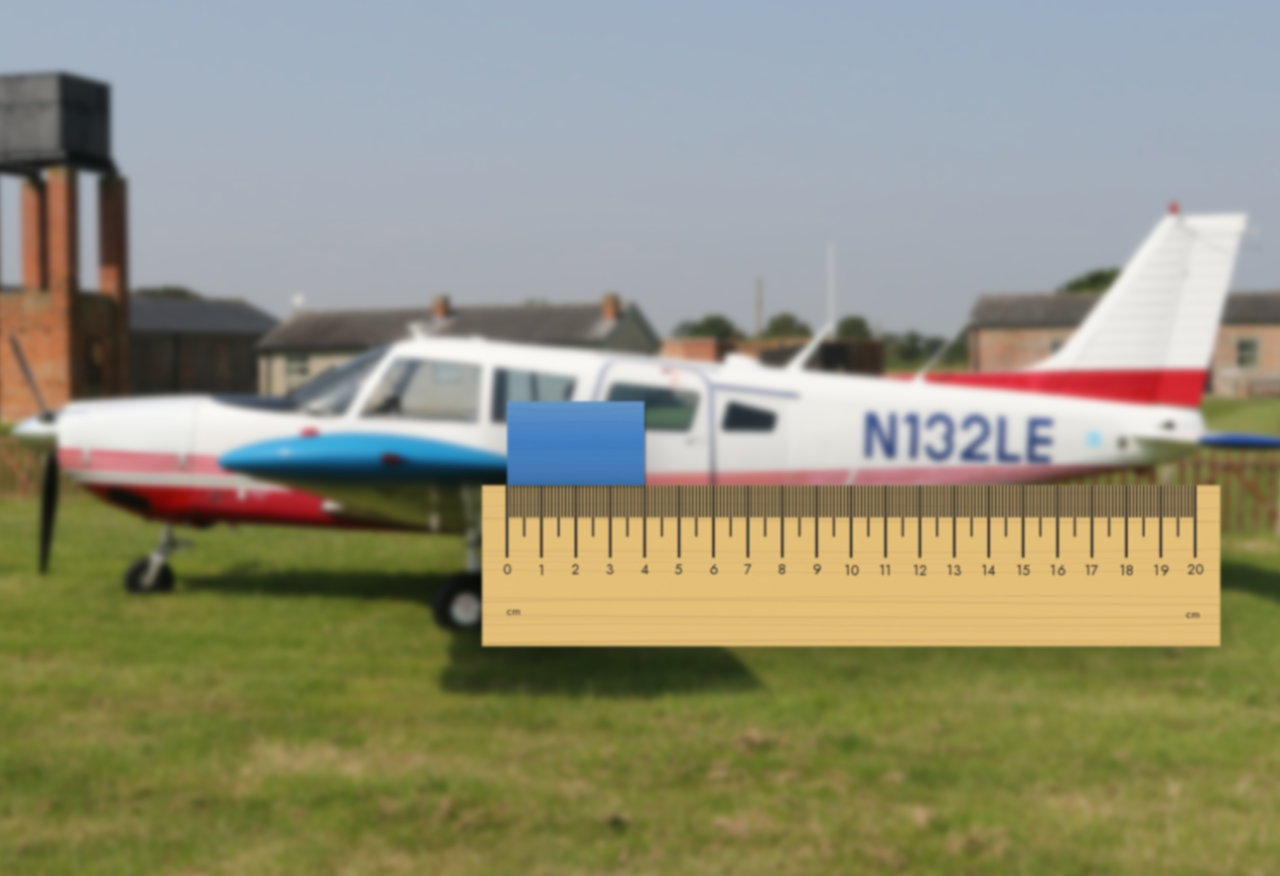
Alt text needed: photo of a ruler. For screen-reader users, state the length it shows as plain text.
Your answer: 4 cm
